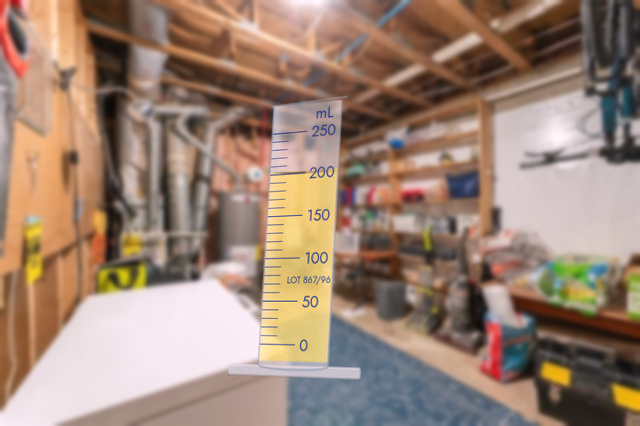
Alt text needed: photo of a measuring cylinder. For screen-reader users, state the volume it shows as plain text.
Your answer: 200 mL
